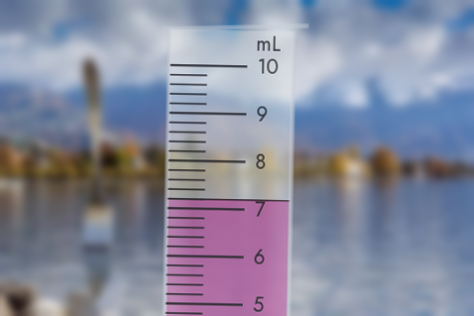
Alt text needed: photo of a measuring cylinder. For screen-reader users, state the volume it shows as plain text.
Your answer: 7.2 mL
